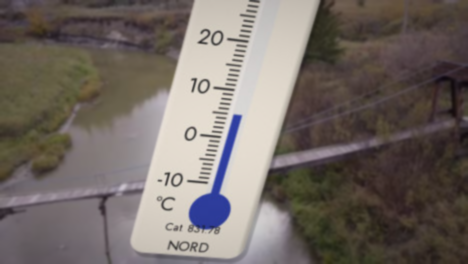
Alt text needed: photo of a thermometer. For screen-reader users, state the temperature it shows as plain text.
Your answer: 5 °C
